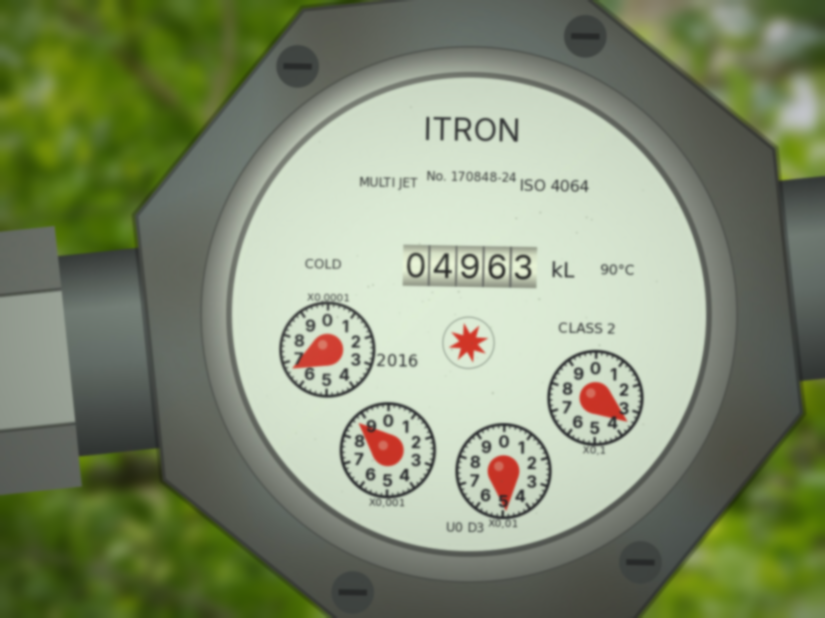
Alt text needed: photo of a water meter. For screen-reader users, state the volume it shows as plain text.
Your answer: 4963.3486 kL
